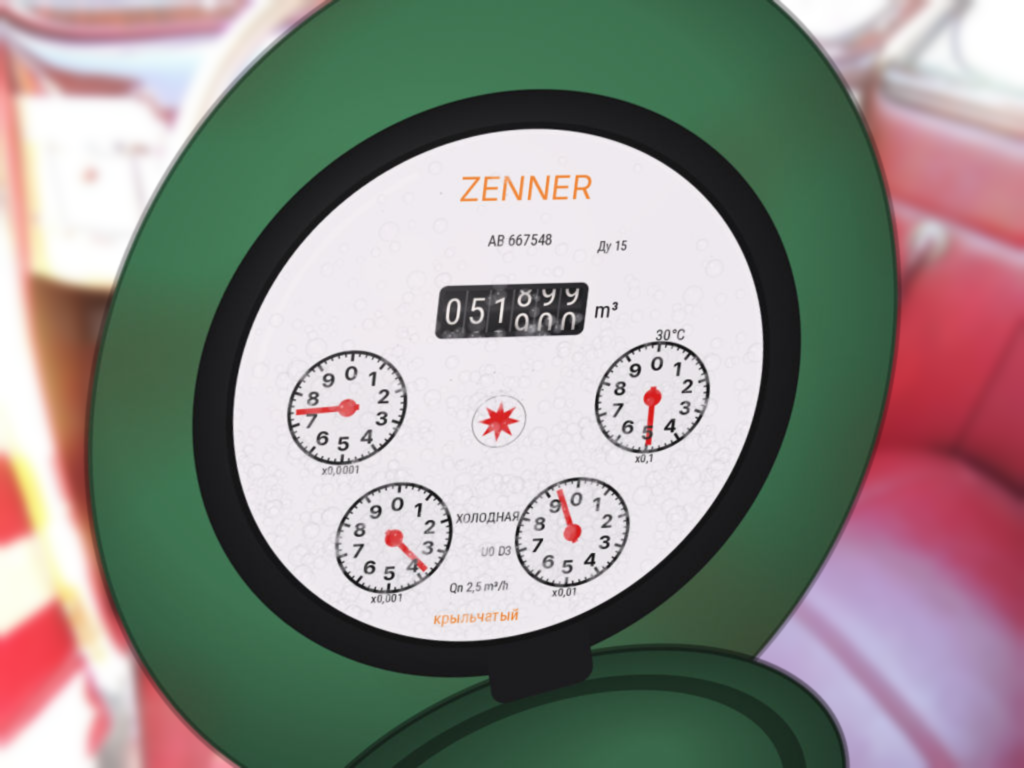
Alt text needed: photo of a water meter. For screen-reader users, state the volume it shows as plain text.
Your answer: 51899.4937 m³
